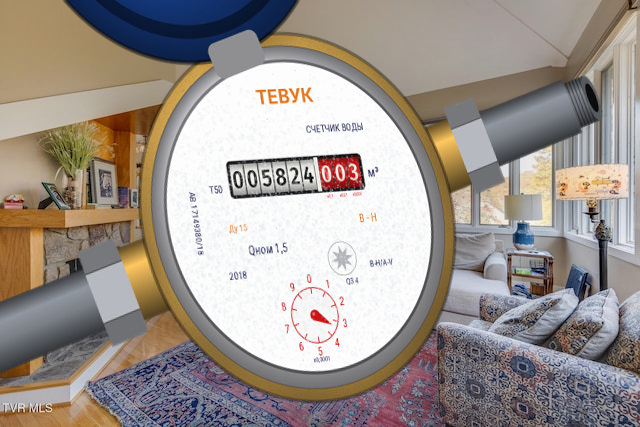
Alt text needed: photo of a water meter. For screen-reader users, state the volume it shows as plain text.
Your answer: 5824.0033 m³
